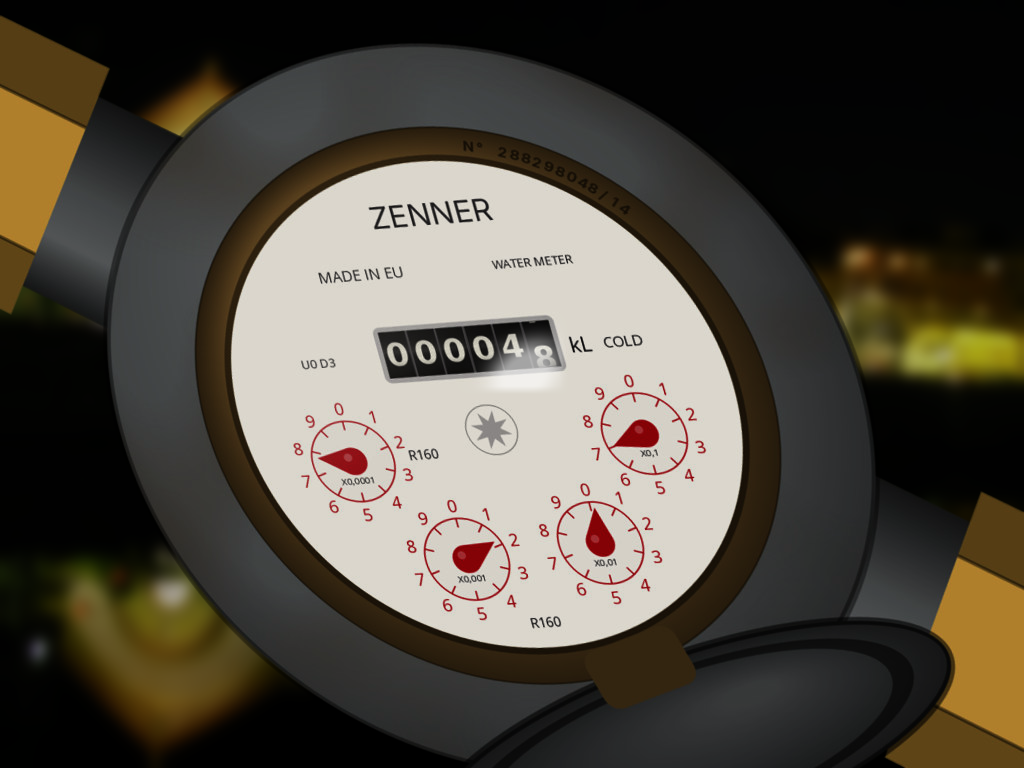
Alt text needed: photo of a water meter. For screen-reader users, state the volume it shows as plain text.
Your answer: 47.7017 kL
